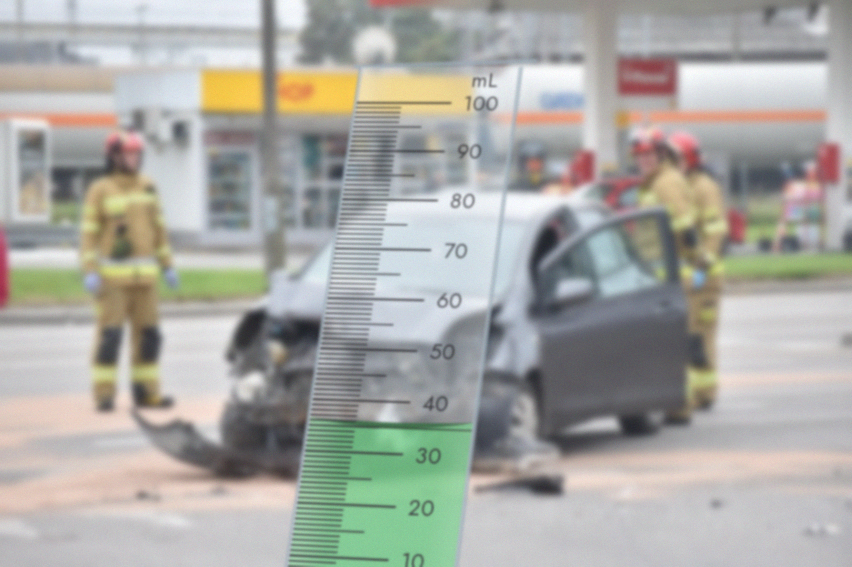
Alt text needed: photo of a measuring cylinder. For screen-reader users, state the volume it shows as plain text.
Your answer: 35 mL
